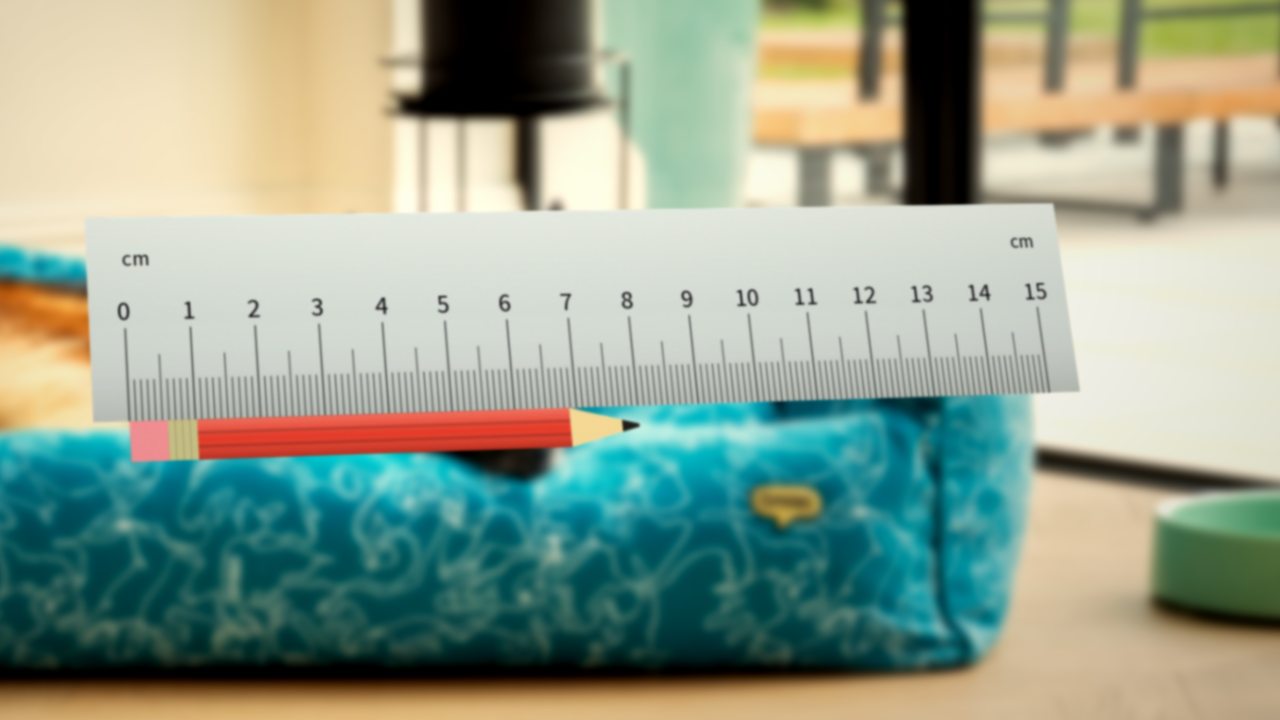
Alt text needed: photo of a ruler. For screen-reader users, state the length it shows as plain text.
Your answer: 8 cm
